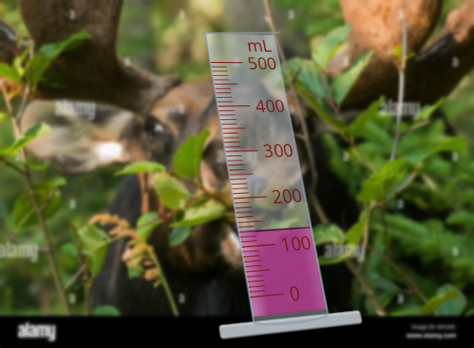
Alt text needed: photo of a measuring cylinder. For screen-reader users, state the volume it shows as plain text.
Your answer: 130 mL
